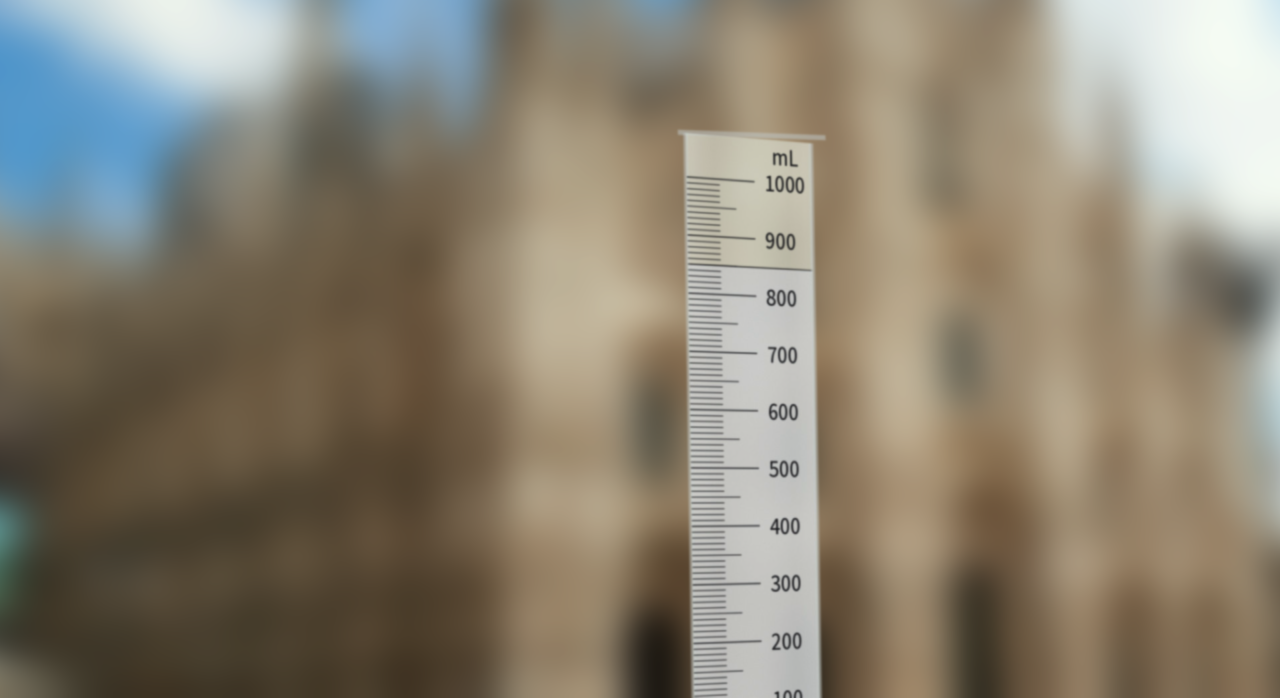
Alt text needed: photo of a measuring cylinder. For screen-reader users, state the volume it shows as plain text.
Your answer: 850 mL
